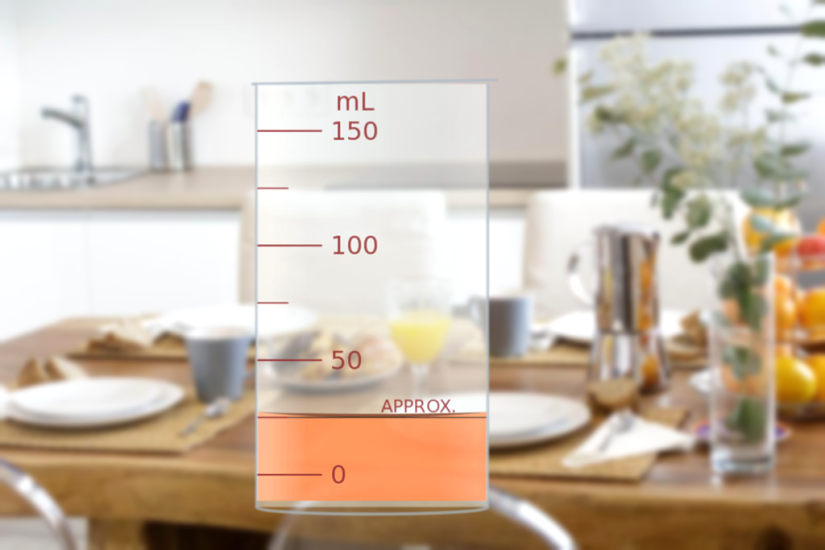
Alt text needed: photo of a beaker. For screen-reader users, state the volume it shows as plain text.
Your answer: 25 mL
